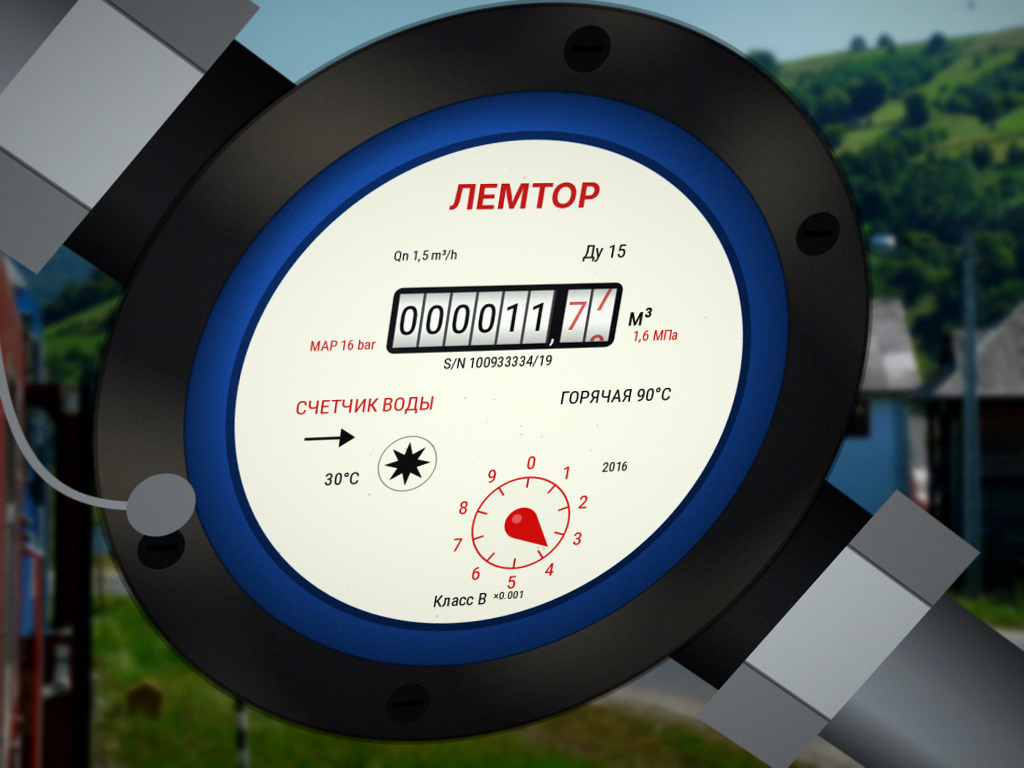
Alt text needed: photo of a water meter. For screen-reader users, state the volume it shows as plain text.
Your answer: 11.773 m³
